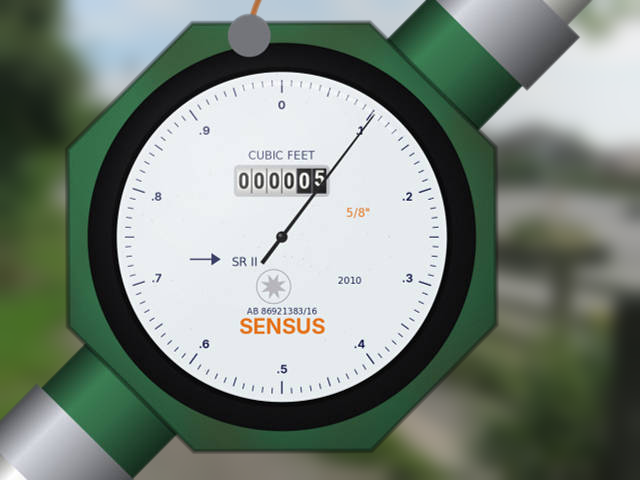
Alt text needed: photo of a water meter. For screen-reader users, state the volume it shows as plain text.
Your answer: 5.10 ft³
